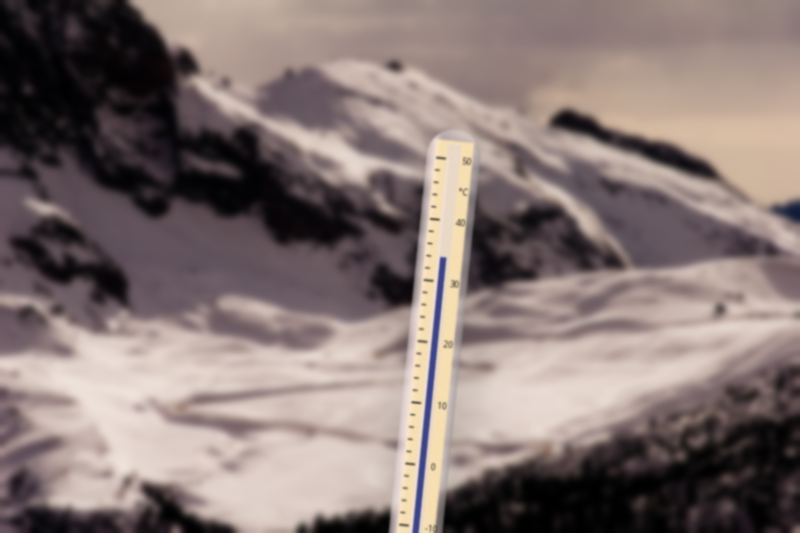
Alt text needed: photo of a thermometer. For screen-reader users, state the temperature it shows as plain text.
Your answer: 34 °C
